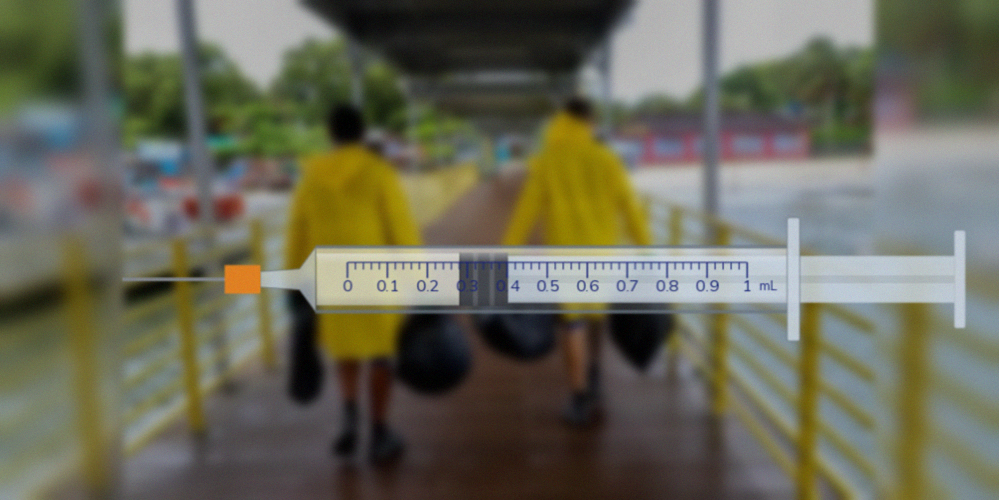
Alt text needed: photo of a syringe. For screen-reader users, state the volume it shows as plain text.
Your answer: 0.28 mL
